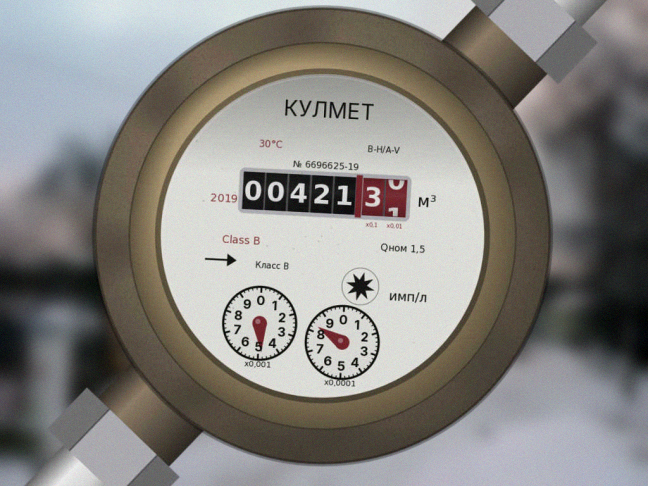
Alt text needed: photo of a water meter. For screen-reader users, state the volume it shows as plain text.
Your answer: 421.3048 m³
